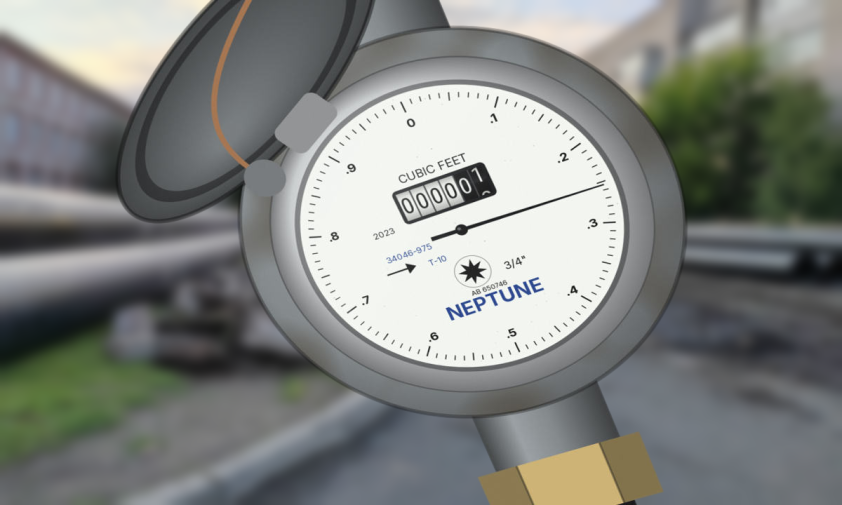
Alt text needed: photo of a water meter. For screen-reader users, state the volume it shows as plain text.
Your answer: 1.25 ft³
